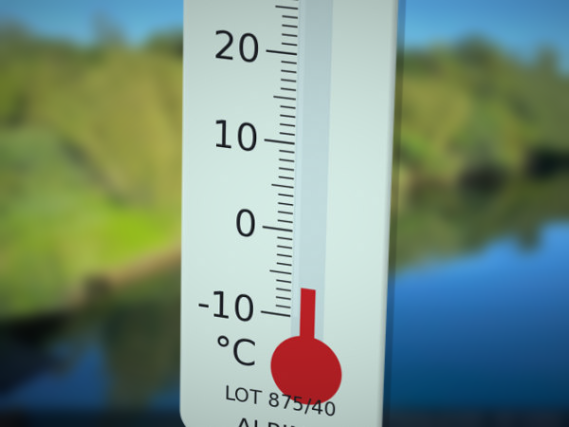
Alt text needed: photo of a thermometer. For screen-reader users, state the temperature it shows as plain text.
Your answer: -6.5 °C
